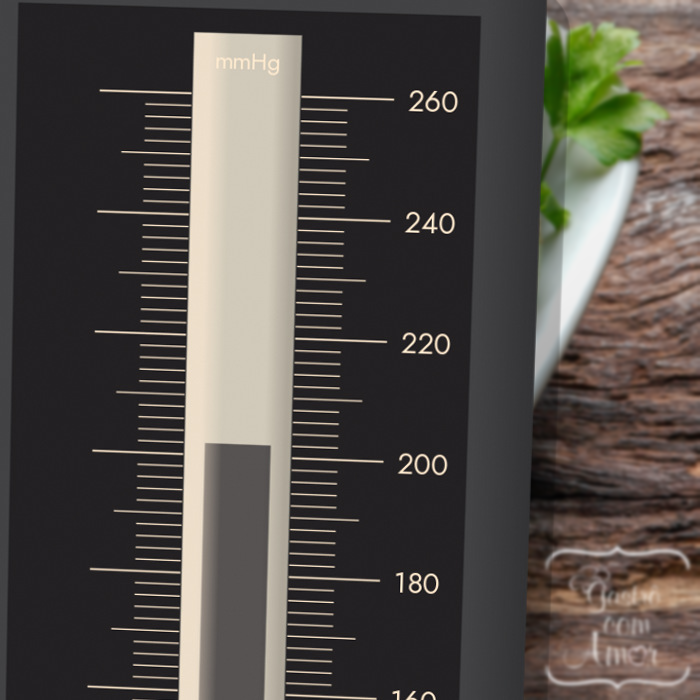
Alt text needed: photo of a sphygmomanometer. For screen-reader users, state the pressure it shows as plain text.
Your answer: 202 mmHg
